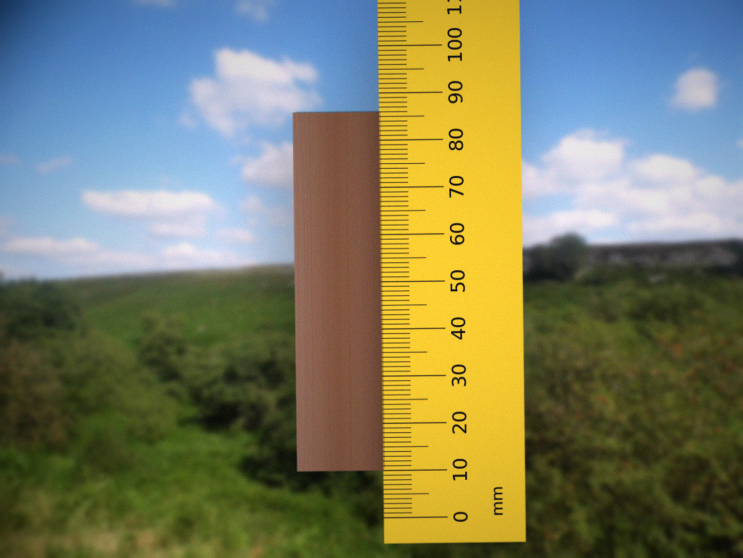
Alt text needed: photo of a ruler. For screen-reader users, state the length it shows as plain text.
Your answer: 76 mm
